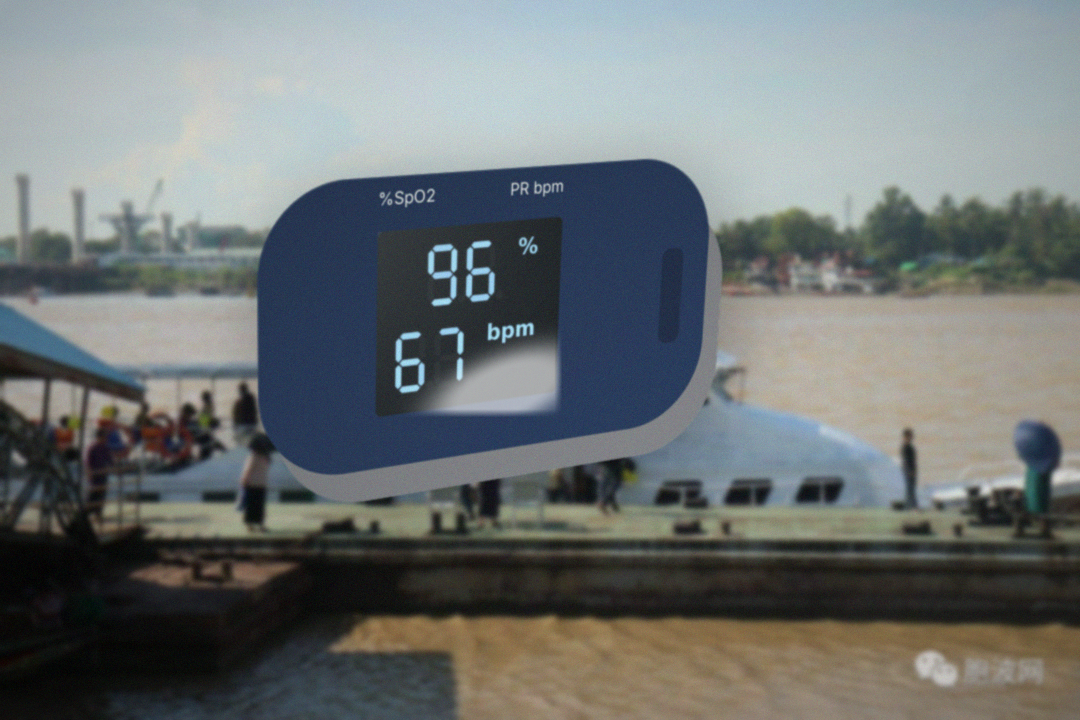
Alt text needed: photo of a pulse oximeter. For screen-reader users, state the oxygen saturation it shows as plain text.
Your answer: 96 %
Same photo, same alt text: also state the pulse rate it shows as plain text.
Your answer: 67 bpm
